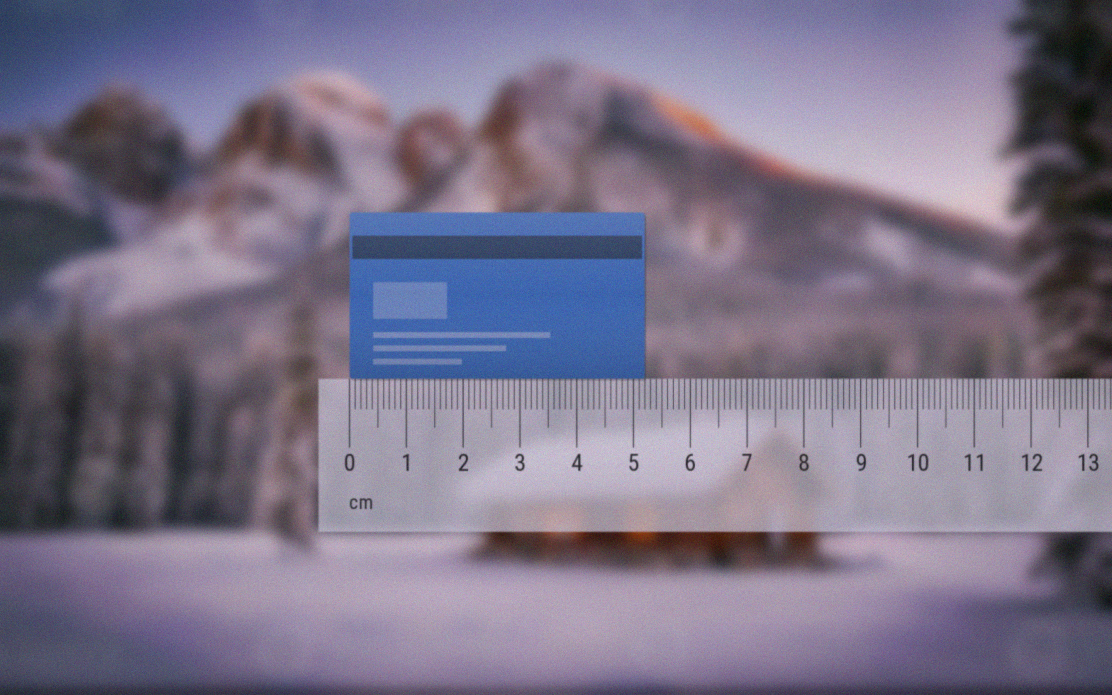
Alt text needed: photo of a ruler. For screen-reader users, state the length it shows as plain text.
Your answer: 5.2 cm
